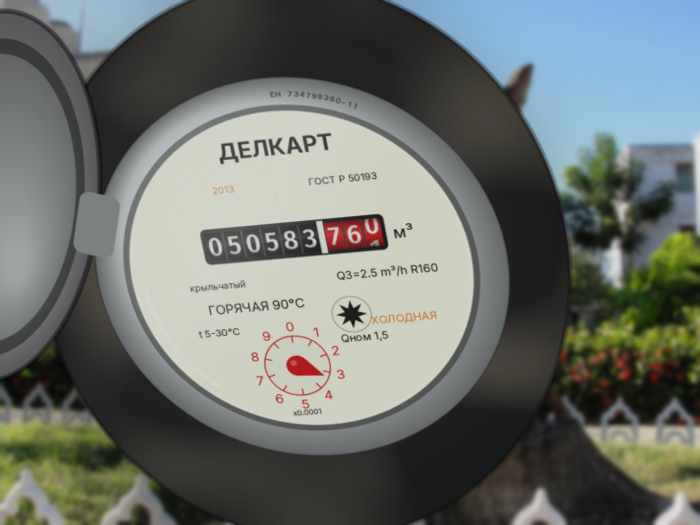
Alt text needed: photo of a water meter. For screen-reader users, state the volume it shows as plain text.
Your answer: 50583.7603 m³
